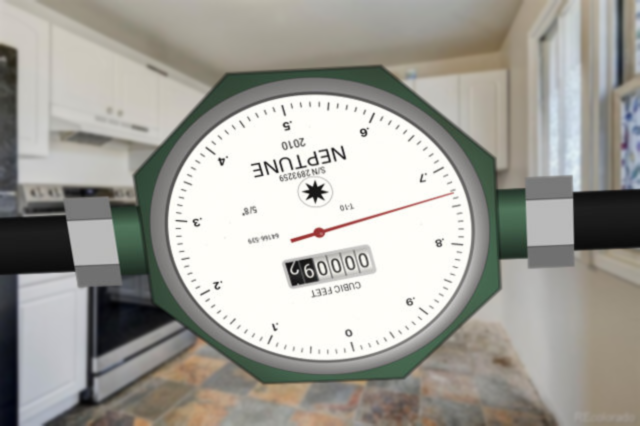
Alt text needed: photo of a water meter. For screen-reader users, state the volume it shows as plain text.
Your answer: 91.73 ft³
